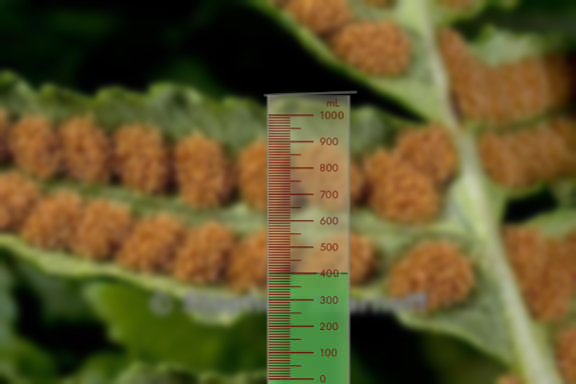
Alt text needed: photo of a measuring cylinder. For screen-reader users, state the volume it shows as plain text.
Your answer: 400 mL
